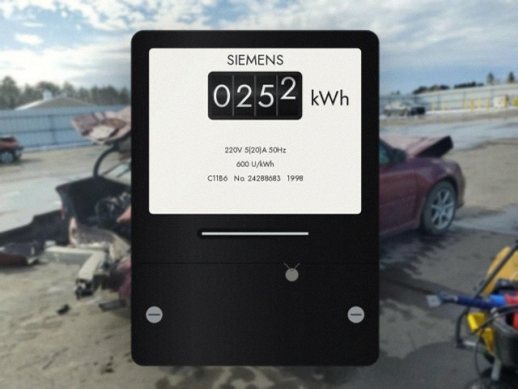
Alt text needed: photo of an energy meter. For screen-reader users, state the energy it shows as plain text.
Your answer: 252 kWh
